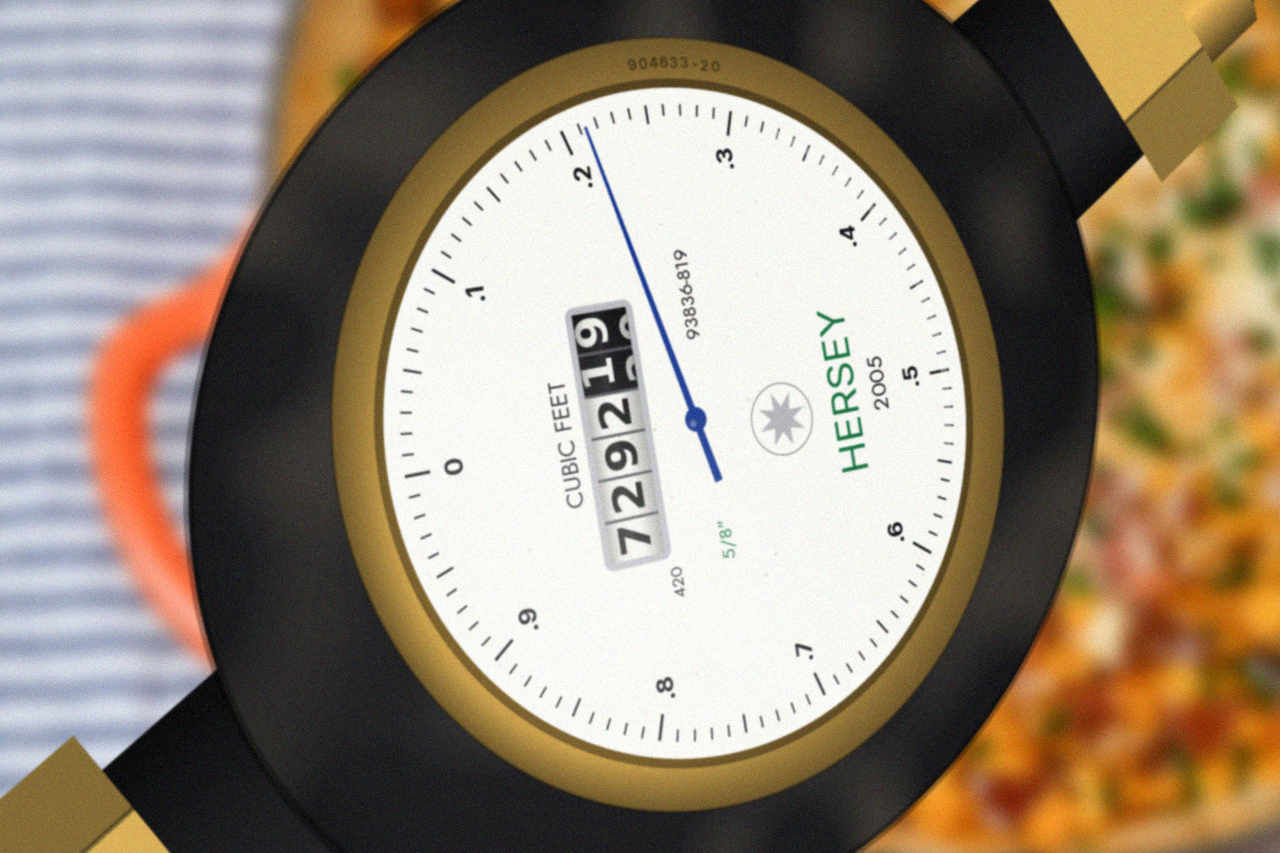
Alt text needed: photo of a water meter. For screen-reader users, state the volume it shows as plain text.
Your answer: 729219.21 ft³
